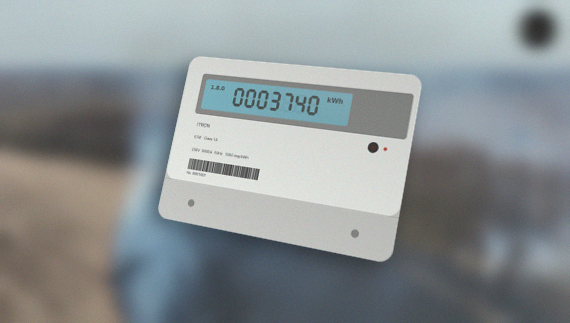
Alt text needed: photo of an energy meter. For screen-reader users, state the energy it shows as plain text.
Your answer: 3740 kWh
